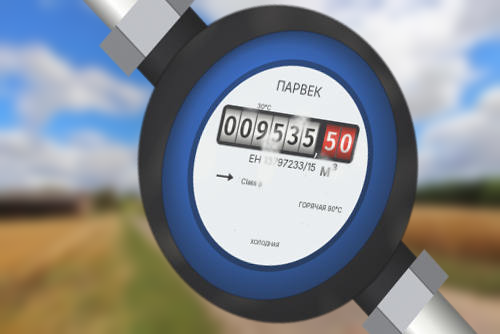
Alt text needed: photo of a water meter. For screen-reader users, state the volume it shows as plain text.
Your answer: 9535.50 m³
